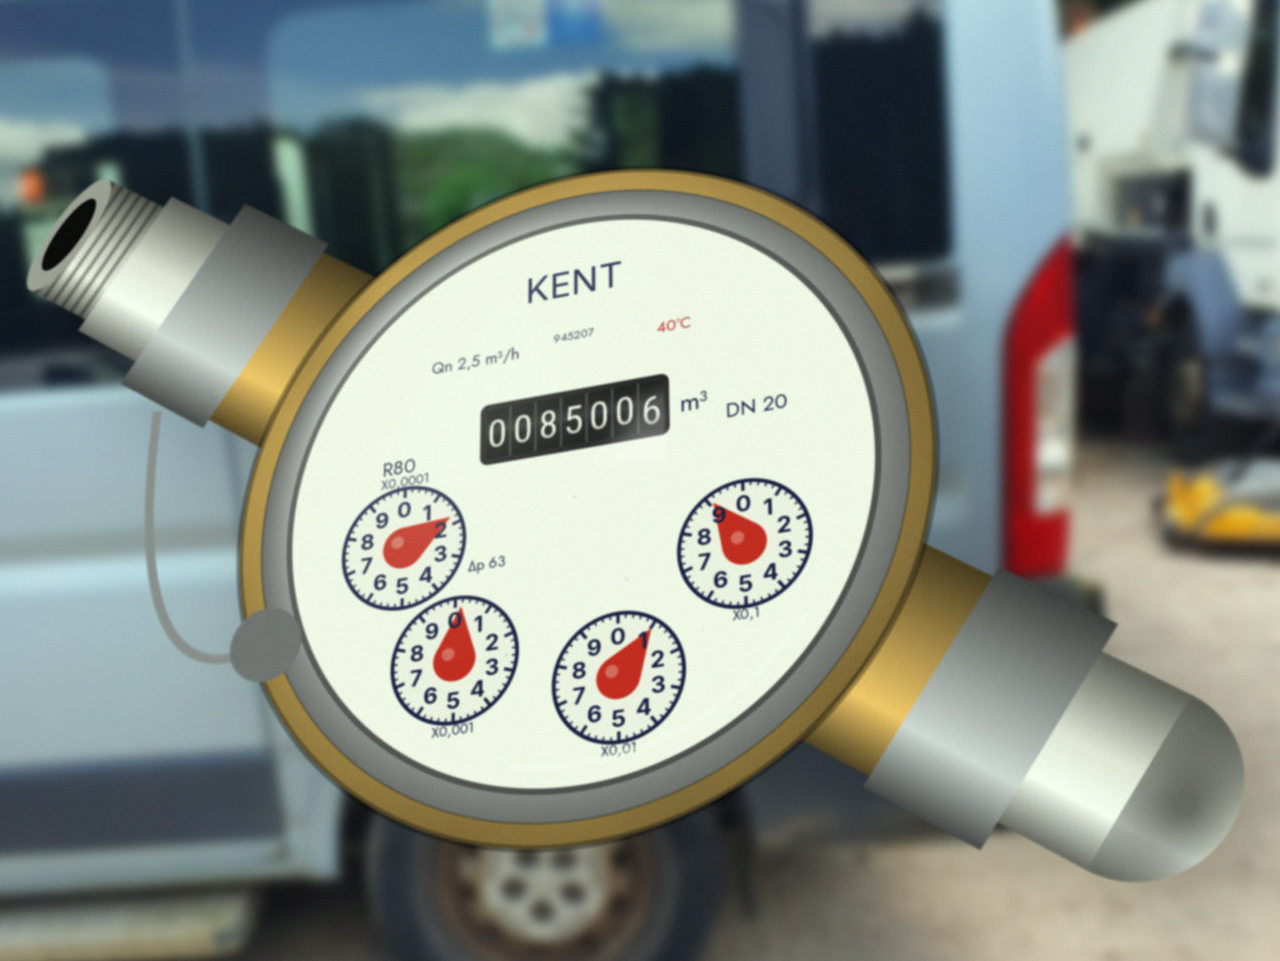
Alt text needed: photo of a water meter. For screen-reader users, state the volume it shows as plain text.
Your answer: 85005.9101 m³
